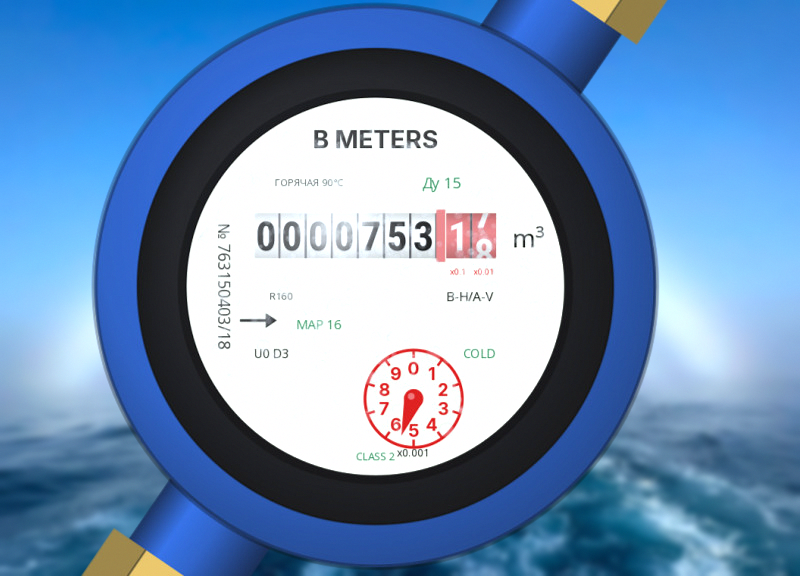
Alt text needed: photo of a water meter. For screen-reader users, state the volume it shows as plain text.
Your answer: 753.175 m³
